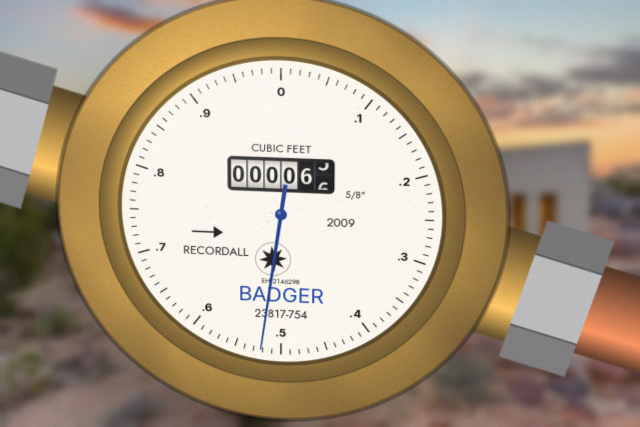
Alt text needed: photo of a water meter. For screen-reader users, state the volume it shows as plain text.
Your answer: 65.52 ft³
